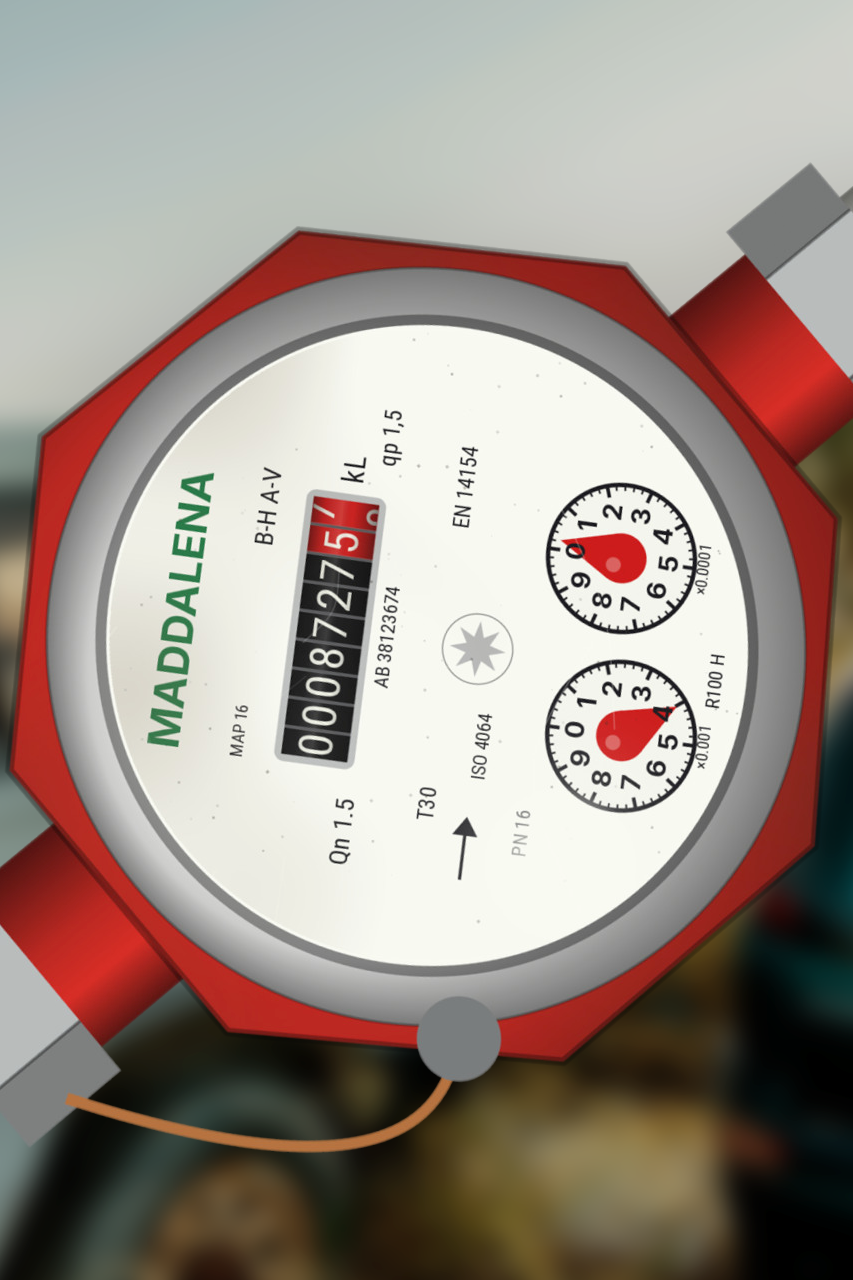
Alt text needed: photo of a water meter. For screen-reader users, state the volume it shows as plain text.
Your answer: 8727.5740 kL
